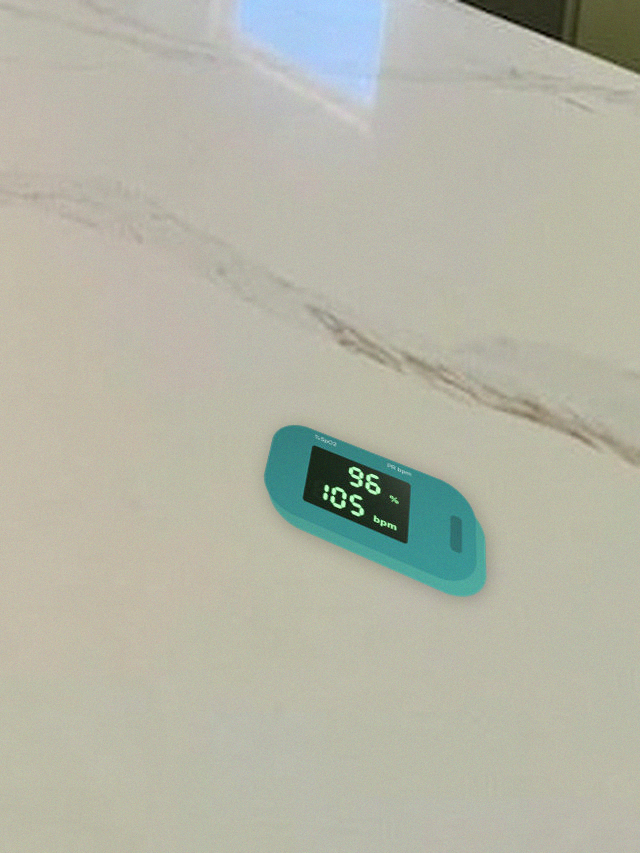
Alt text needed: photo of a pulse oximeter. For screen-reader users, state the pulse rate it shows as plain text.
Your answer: 105 bpm
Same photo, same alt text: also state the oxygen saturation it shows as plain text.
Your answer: 96 %
